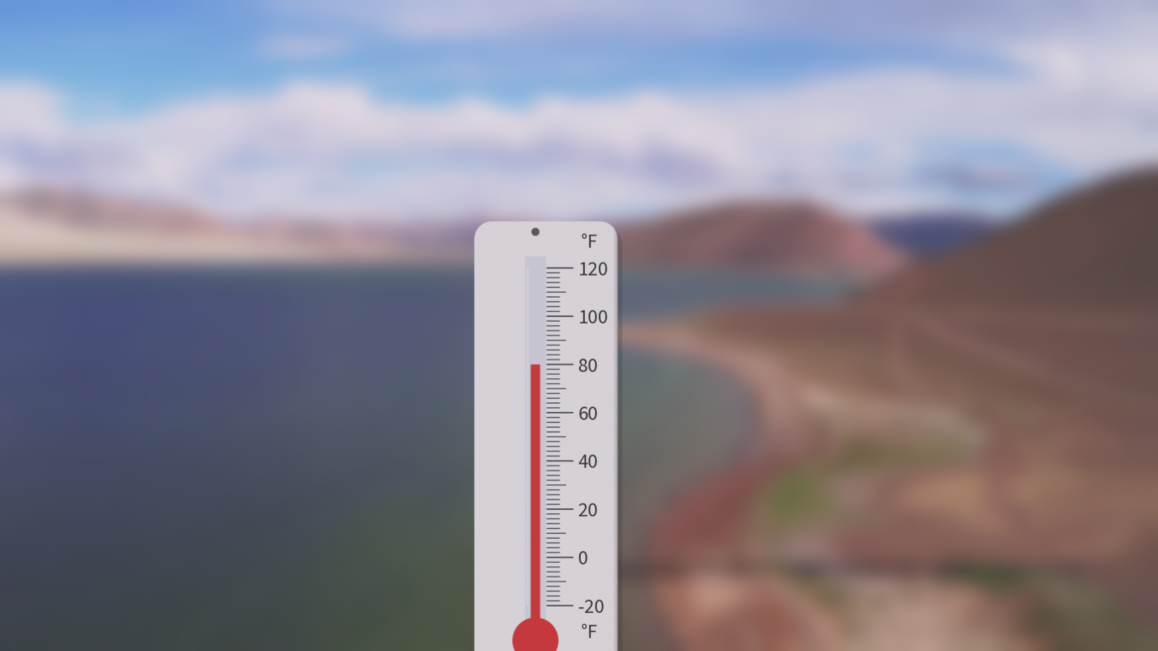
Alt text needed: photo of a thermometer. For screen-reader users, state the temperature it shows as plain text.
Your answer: 80 °F
